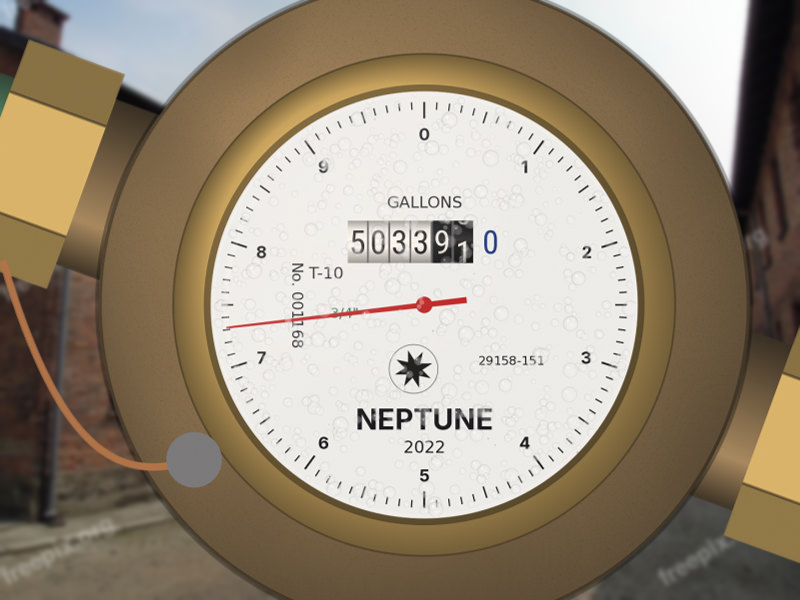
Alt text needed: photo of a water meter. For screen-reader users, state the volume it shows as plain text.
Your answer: 5033907.3 gal
